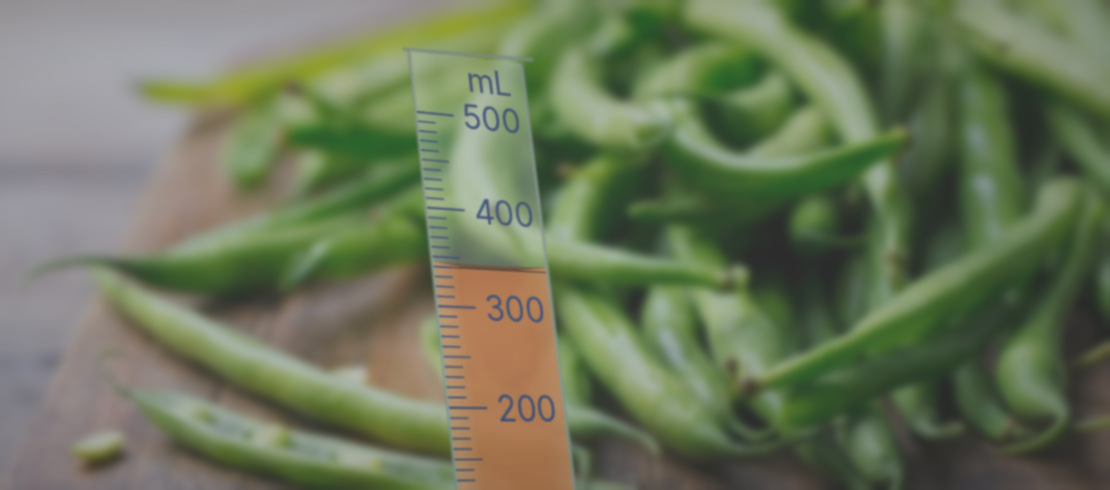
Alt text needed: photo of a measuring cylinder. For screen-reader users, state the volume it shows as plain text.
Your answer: 340 mL
